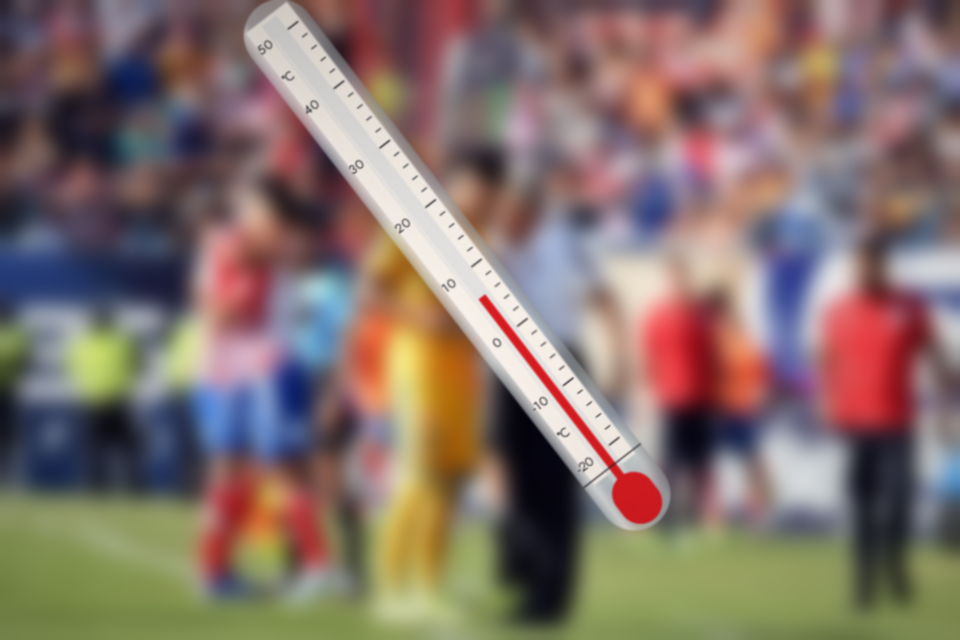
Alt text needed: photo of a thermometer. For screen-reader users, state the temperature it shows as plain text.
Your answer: 6 °C
